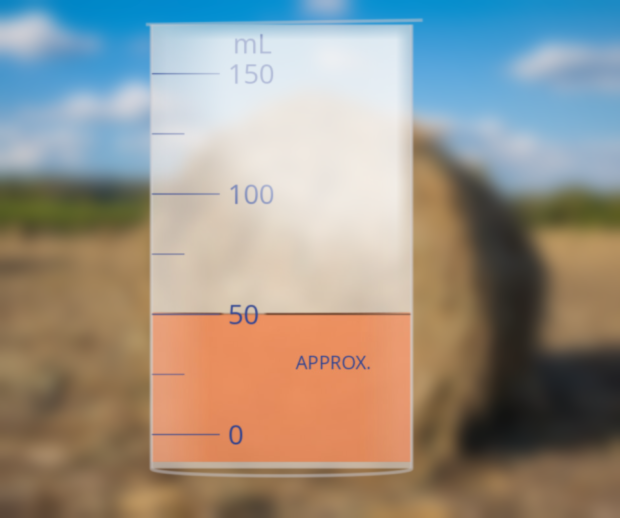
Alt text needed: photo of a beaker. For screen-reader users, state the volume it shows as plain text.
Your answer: 50 mL
